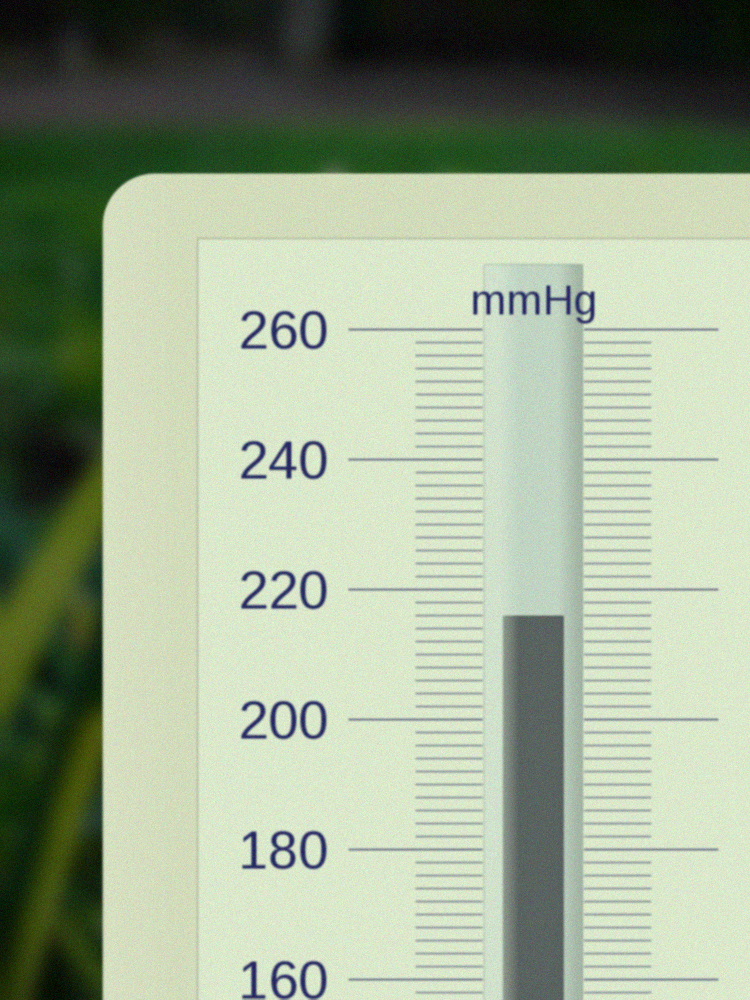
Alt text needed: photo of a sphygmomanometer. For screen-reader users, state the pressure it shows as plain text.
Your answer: 216 mmHg
